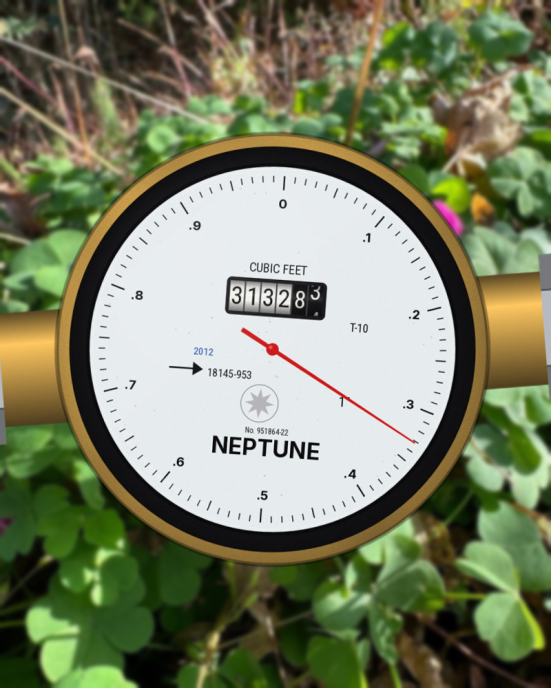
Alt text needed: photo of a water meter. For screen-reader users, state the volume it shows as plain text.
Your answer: 313283.33 ft³
